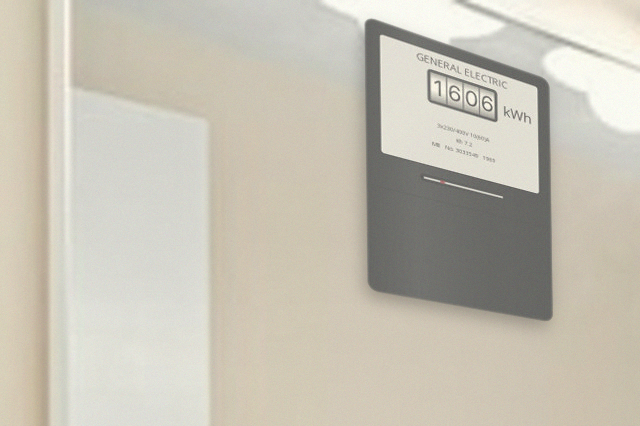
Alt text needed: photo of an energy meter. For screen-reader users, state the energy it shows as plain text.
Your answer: 1606 kWh
